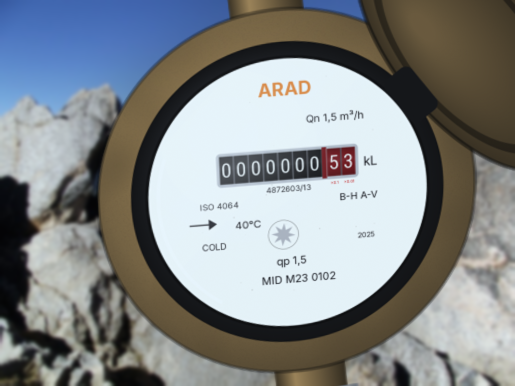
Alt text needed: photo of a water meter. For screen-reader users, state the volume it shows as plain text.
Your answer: 0.53 kL
